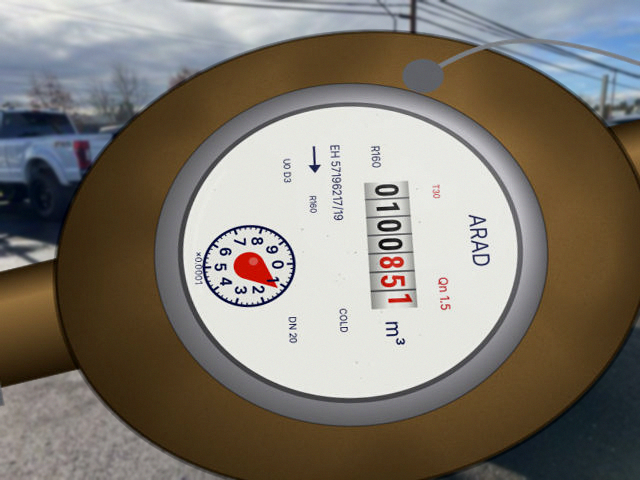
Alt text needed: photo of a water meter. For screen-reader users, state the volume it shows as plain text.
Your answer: 100.8511 m³
